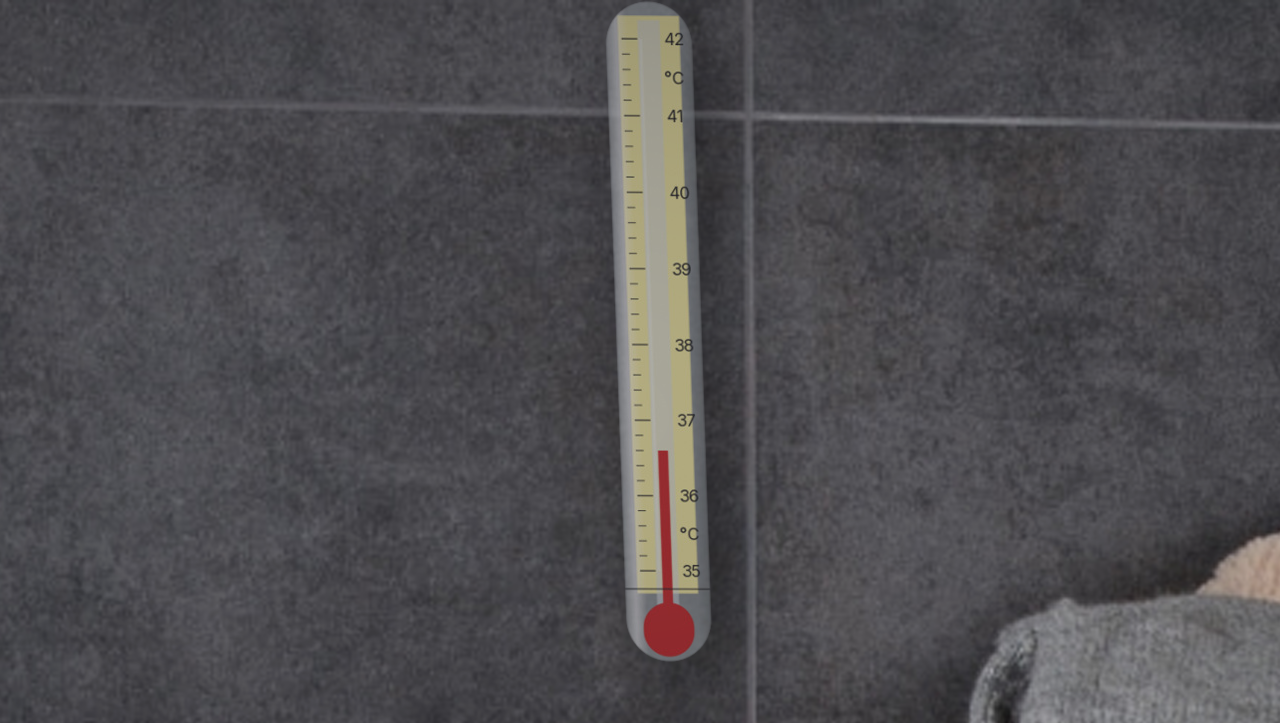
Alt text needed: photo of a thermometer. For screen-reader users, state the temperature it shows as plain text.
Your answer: 36.6 °C
